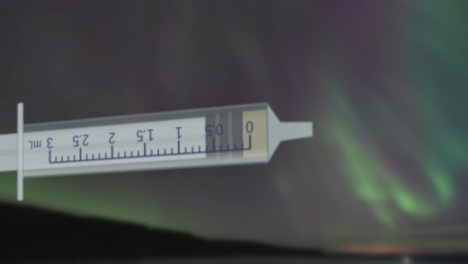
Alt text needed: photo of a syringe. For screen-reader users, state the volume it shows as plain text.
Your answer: 0.1 mL
